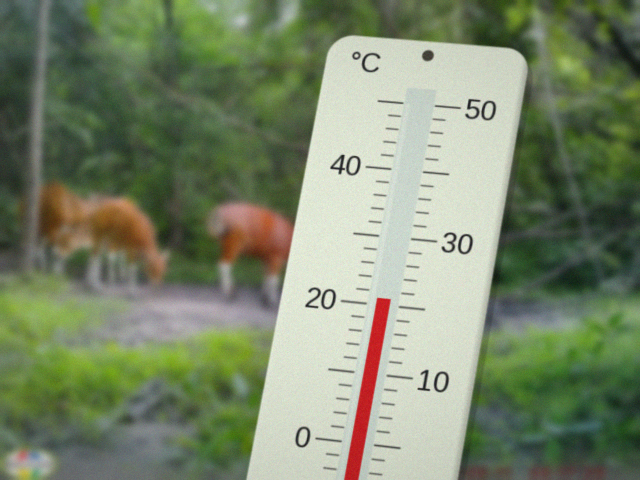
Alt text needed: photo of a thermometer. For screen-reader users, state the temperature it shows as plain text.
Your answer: 21 °C
